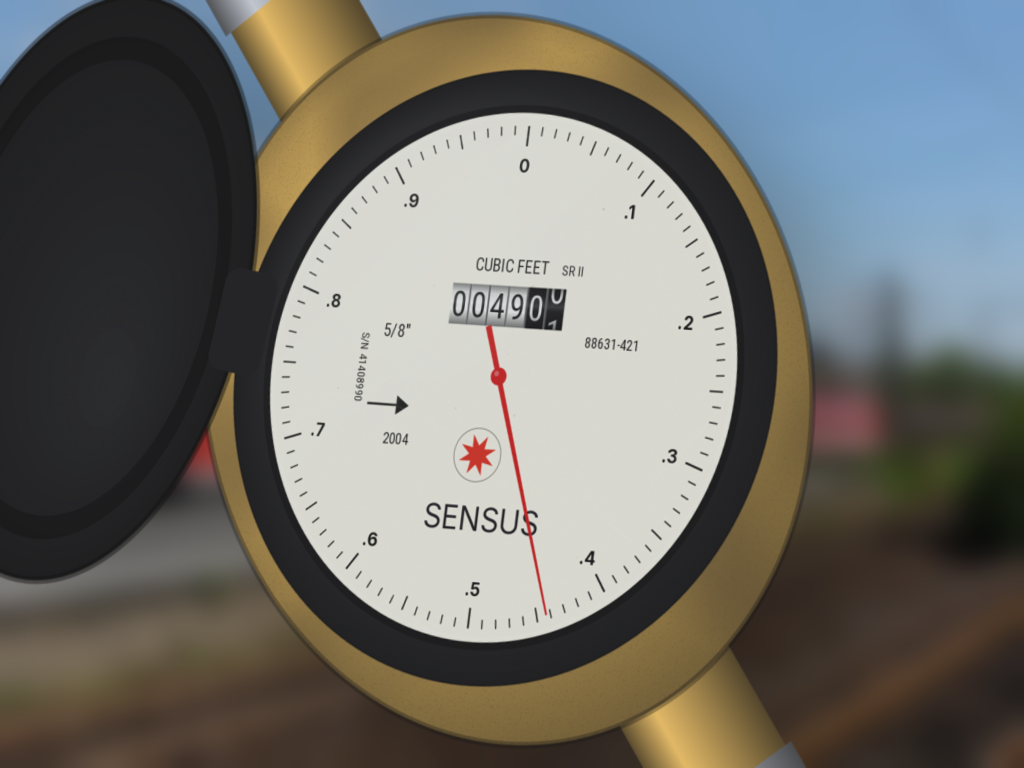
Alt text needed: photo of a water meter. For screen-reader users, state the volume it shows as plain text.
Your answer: 4900.44 ft³
